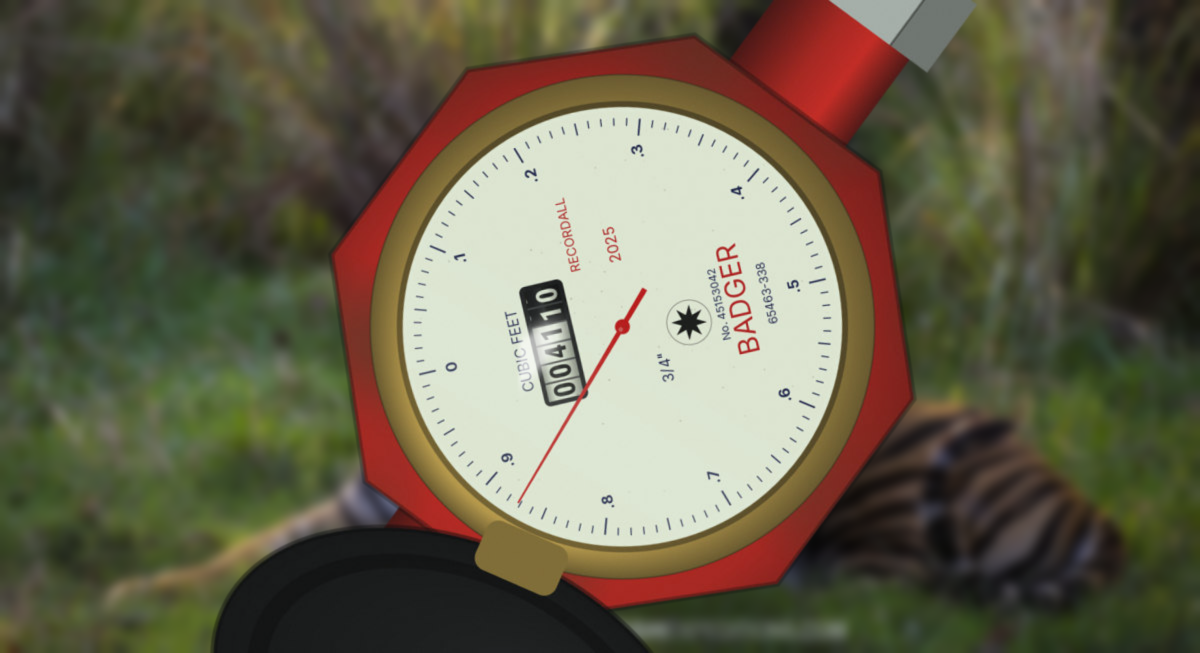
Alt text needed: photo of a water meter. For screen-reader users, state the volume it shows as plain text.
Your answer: 4109.87 ft³
